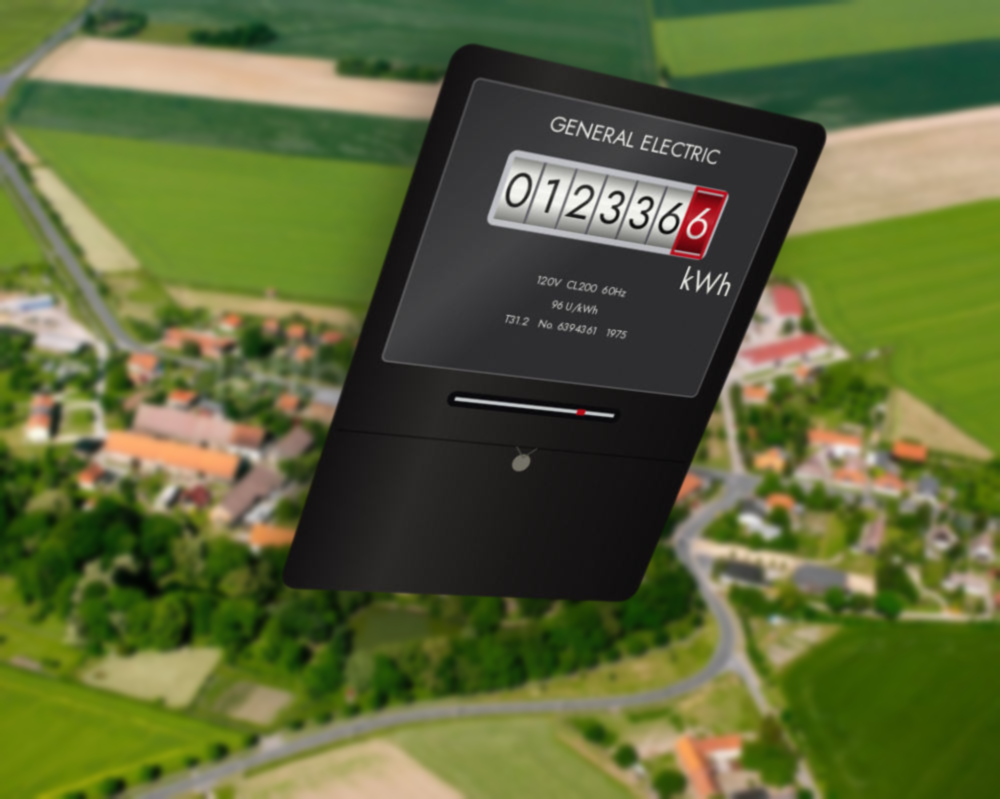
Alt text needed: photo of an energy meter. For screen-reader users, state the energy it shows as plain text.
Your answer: 12336.6 kWh
